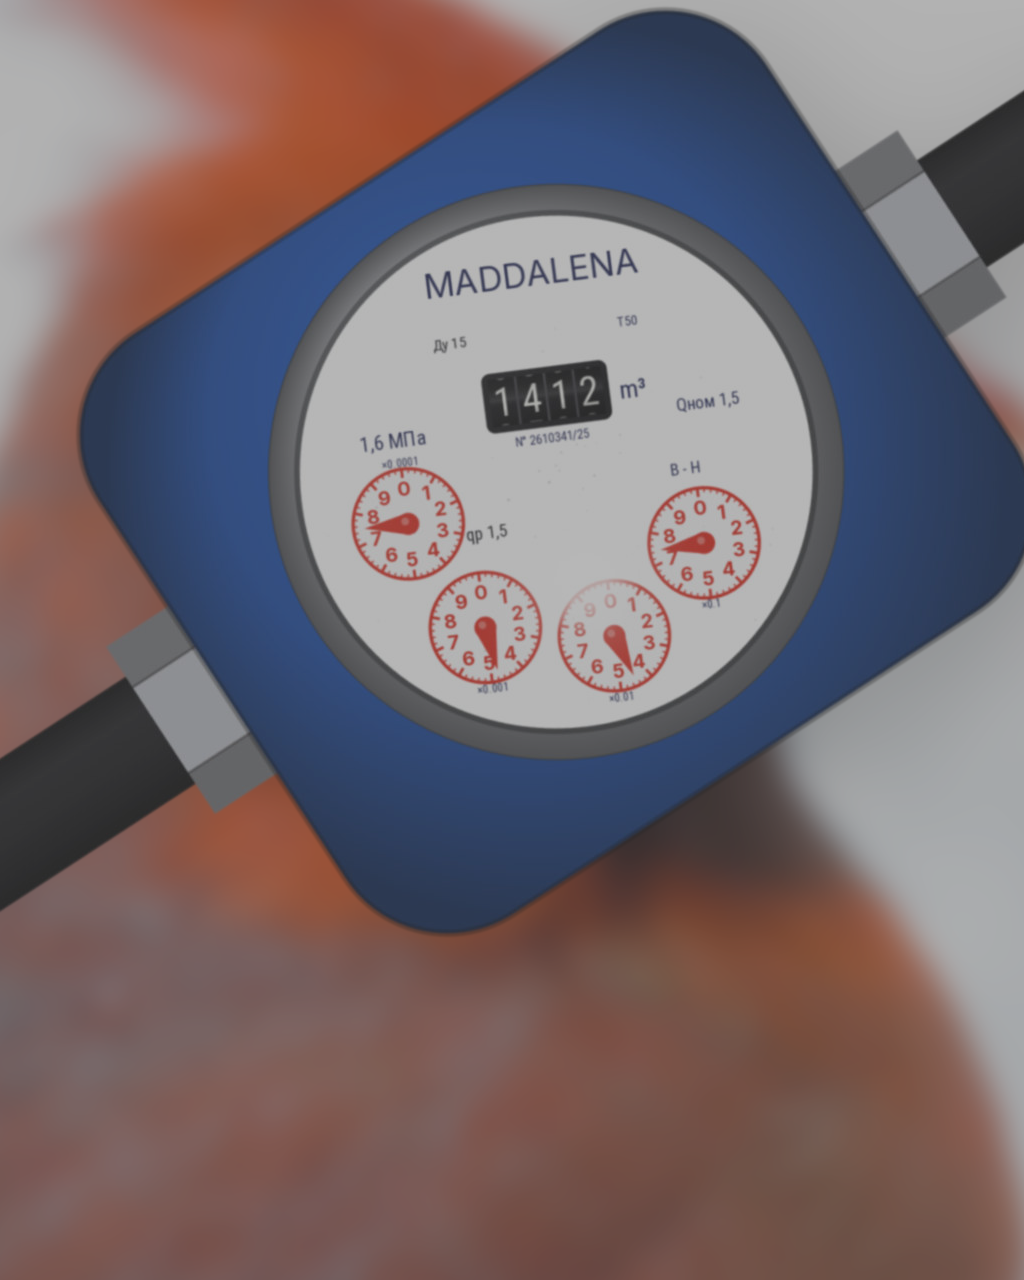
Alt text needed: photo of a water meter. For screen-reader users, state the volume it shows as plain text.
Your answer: 1412.7447 m³
